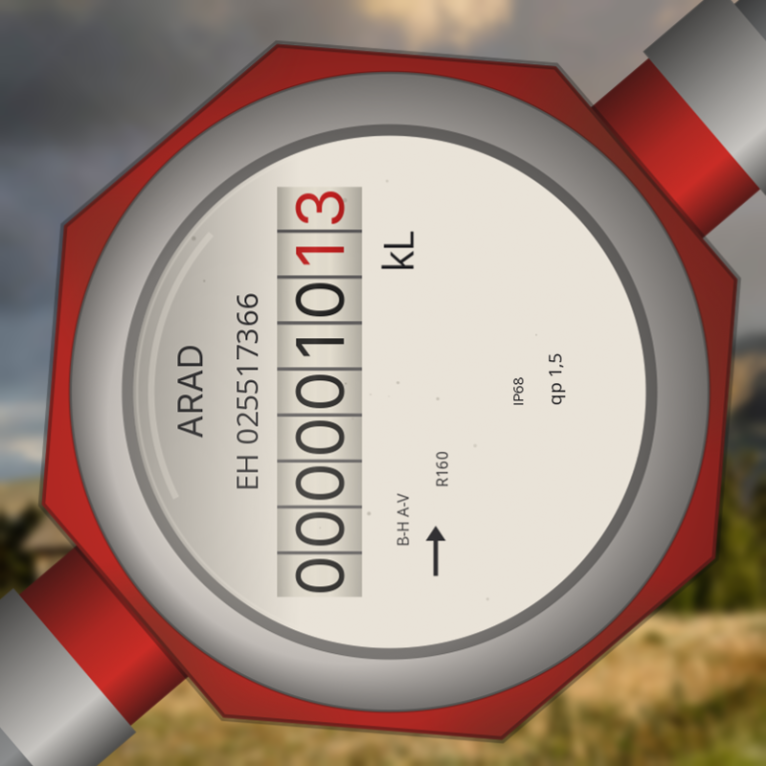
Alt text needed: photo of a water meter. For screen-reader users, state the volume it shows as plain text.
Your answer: 10.13 kL
